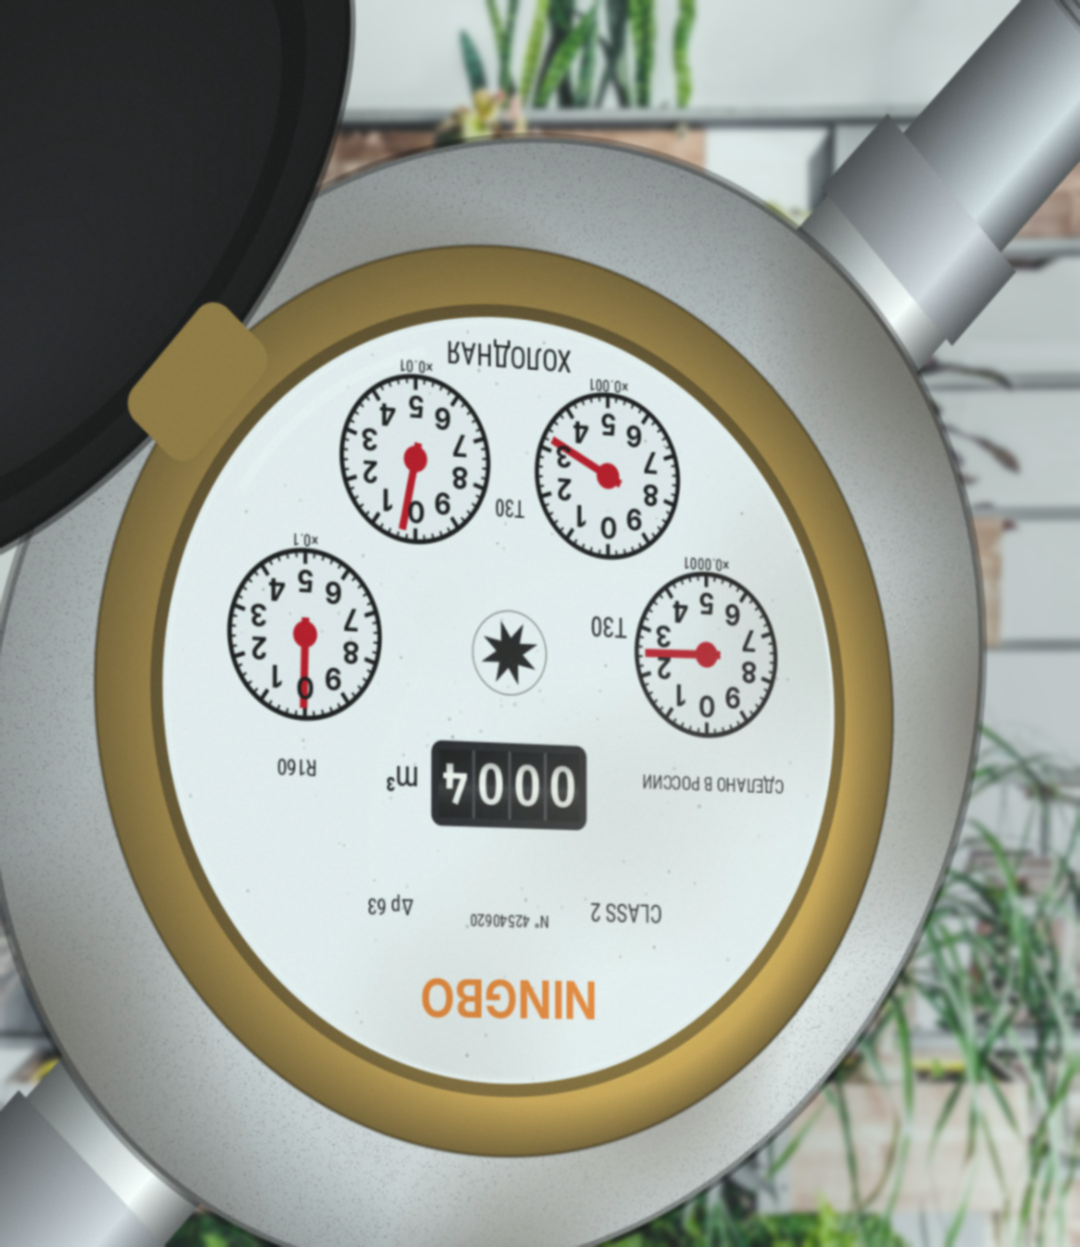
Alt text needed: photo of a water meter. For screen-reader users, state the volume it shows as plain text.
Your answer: 4.0032 m³
